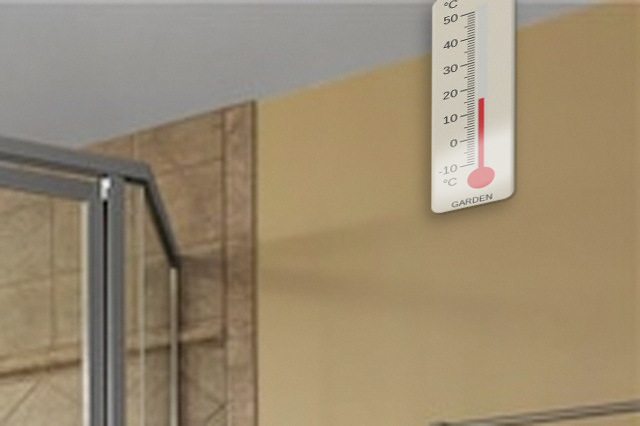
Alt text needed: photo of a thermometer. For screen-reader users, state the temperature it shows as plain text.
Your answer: 15 °C
